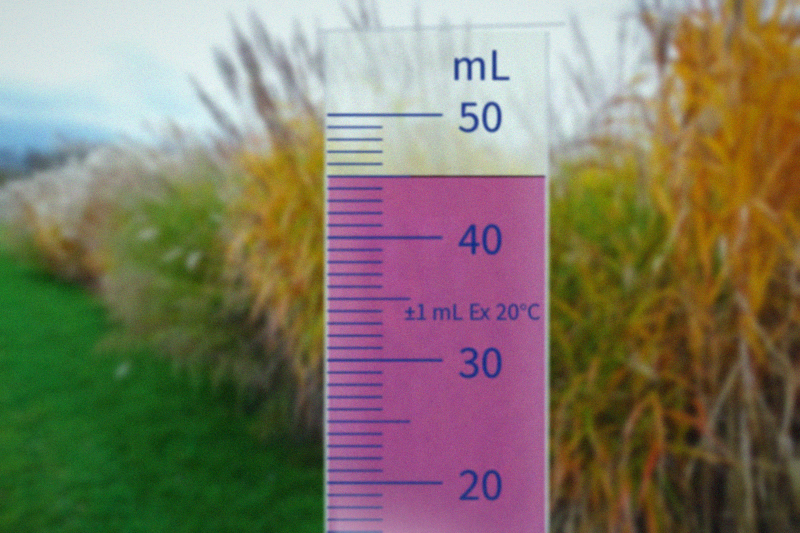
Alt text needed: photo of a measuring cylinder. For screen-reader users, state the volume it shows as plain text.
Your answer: 45 mL
